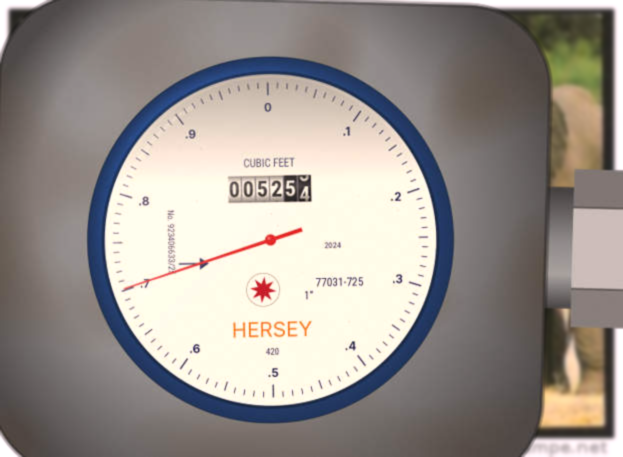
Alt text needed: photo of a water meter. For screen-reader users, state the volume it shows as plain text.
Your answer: 5253.70 ft³
